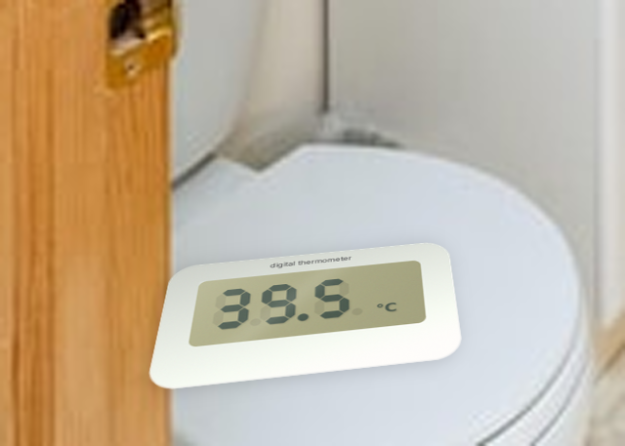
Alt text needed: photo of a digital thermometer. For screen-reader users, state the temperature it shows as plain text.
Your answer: 39.5 °C
